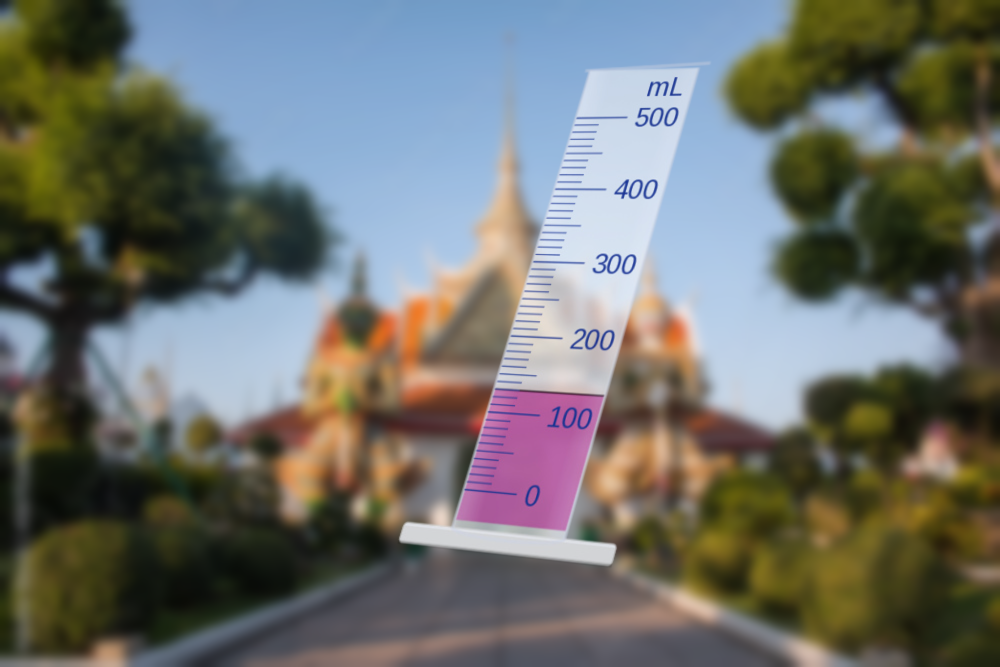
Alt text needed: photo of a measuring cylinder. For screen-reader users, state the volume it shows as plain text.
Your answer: 130 mL
